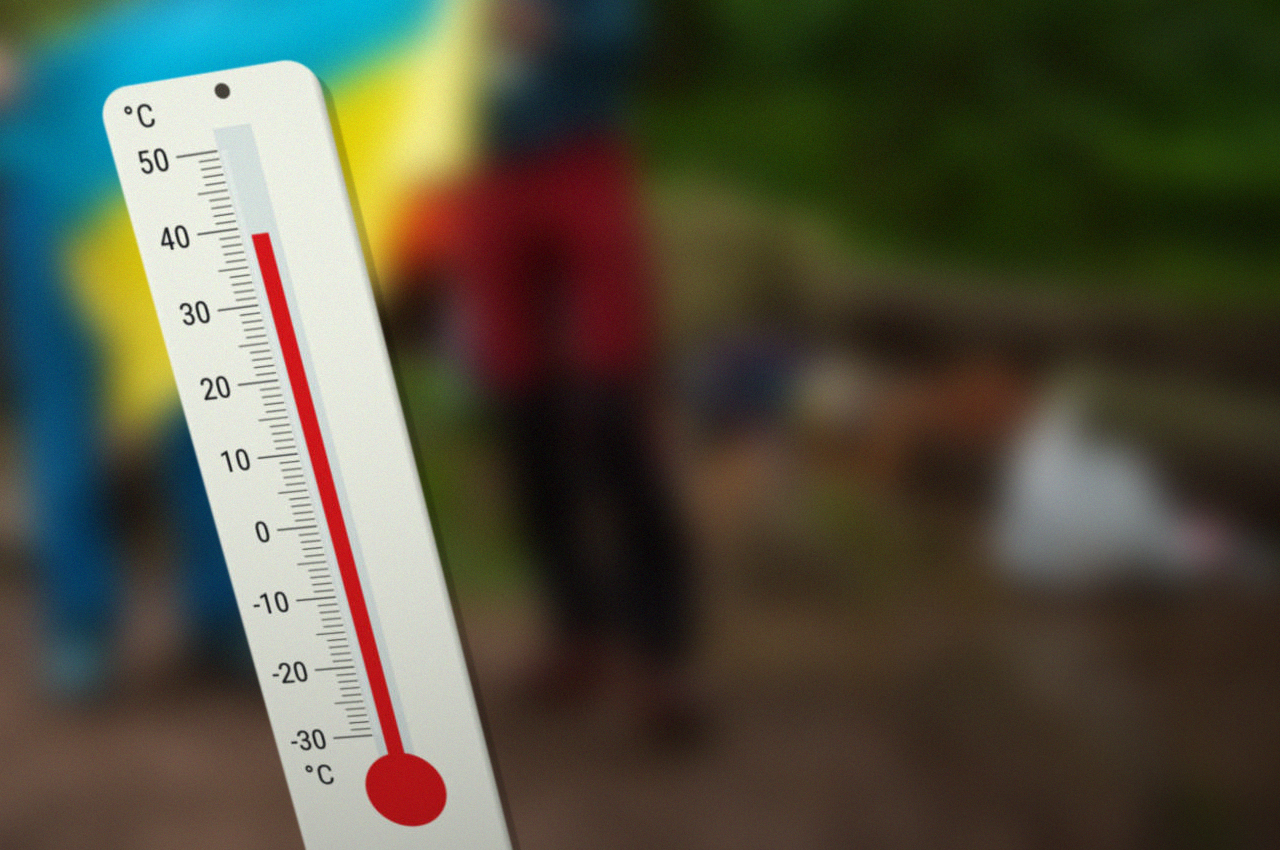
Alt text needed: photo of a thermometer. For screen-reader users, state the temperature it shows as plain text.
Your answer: 39 °C
